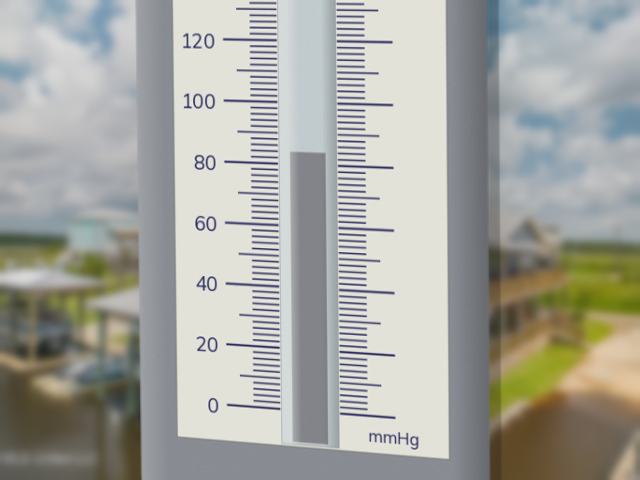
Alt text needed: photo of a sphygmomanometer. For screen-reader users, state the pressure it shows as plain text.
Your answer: 84 mmHg
